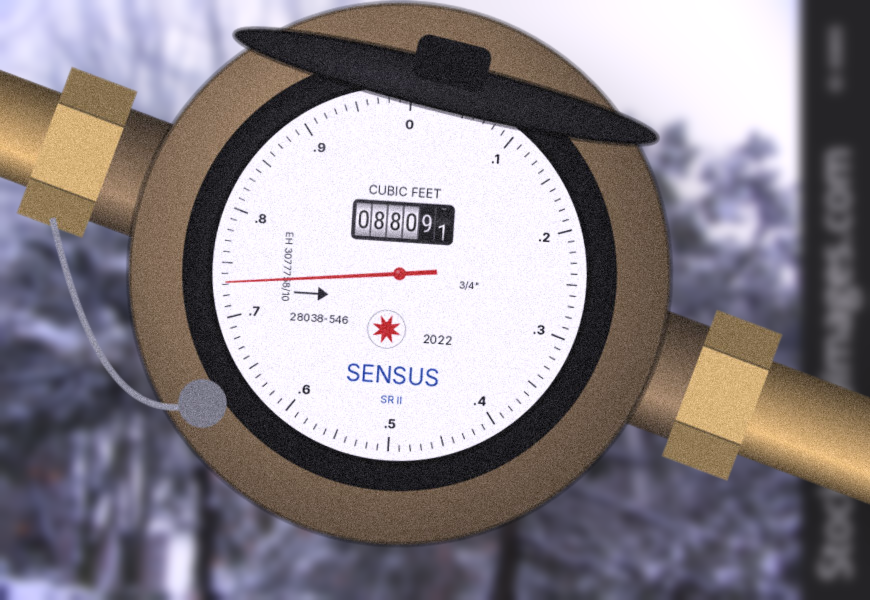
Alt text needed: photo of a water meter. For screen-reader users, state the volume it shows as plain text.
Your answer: 88090.73 ft³
